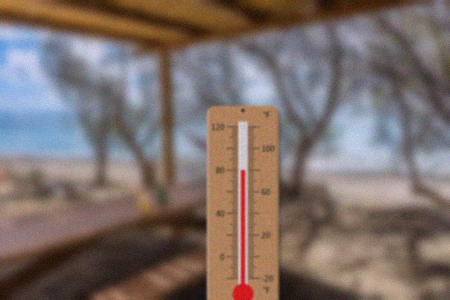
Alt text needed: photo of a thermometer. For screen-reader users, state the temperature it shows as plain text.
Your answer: 80 °F
